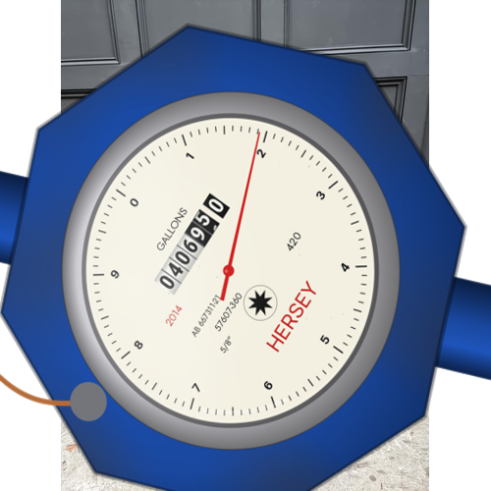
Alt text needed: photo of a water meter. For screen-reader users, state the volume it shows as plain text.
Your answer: 406951.9 gal
